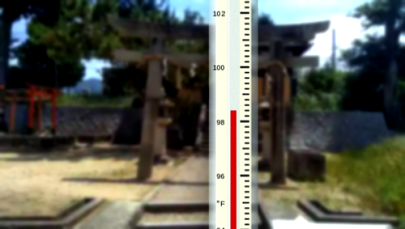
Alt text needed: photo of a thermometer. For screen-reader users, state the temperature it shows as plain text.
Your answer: 98.4 °F
